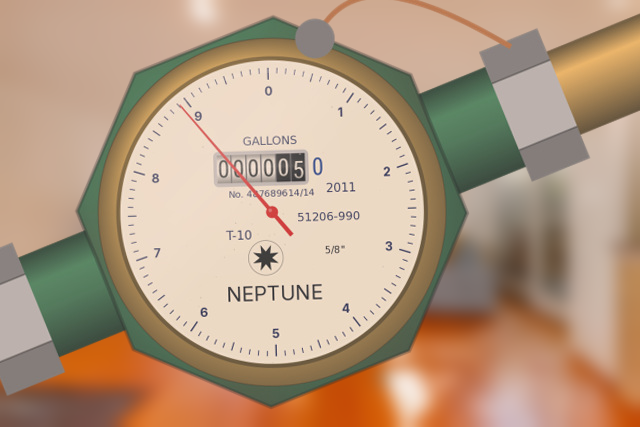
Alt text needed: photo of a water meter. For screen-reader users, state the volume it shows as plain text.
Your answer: 48.9 gal
